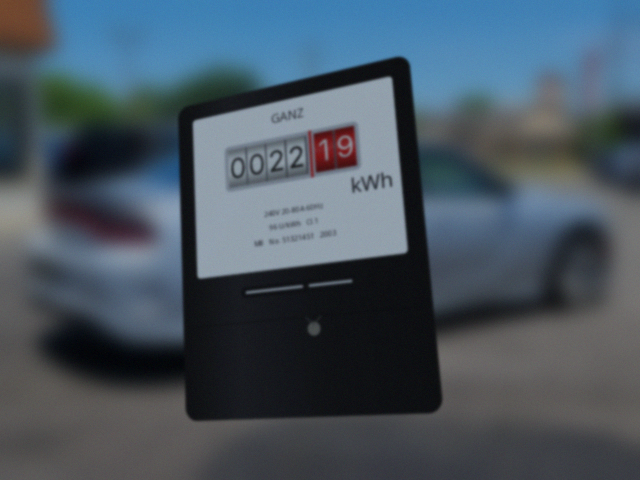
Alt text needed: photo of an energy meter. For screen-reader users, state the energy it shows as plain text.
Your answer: 22.19 kWh
